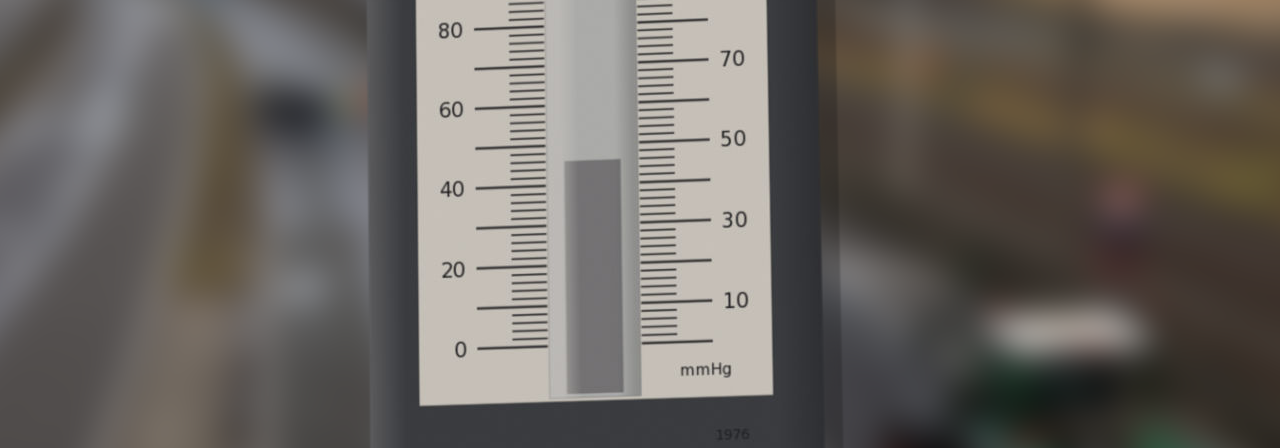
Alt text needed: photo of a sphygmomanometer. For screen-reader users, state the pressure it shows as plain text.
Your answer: 46 mmHg
